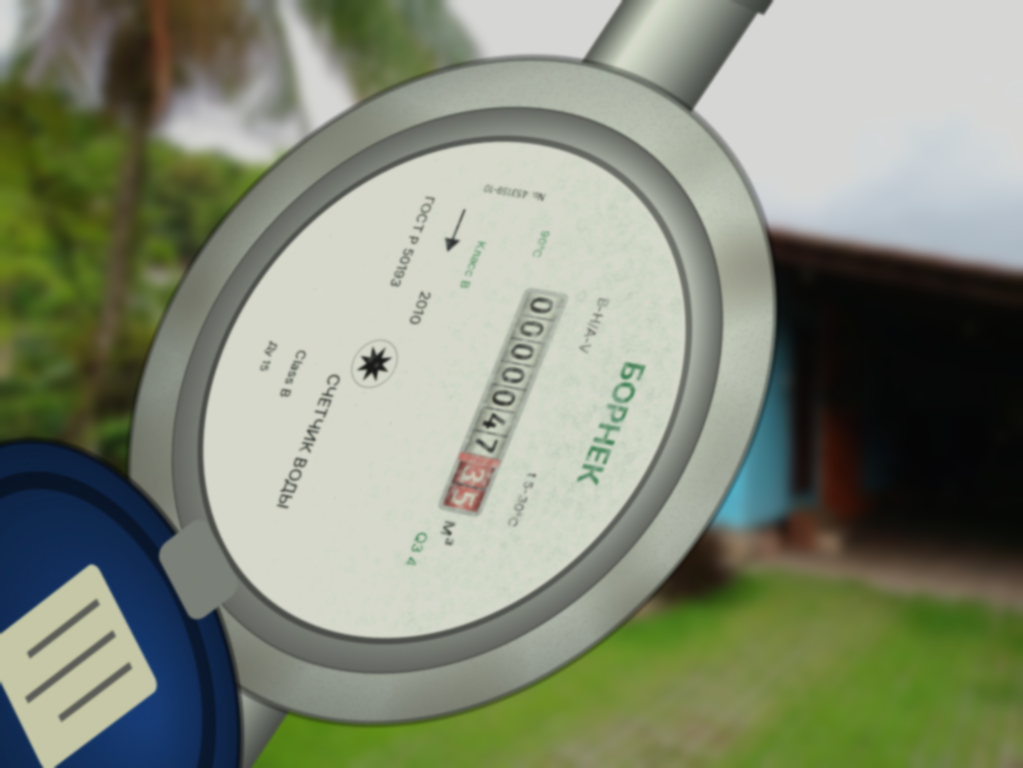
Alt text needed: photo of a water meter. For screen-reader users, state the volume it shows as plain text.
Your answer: 47.35 m³
